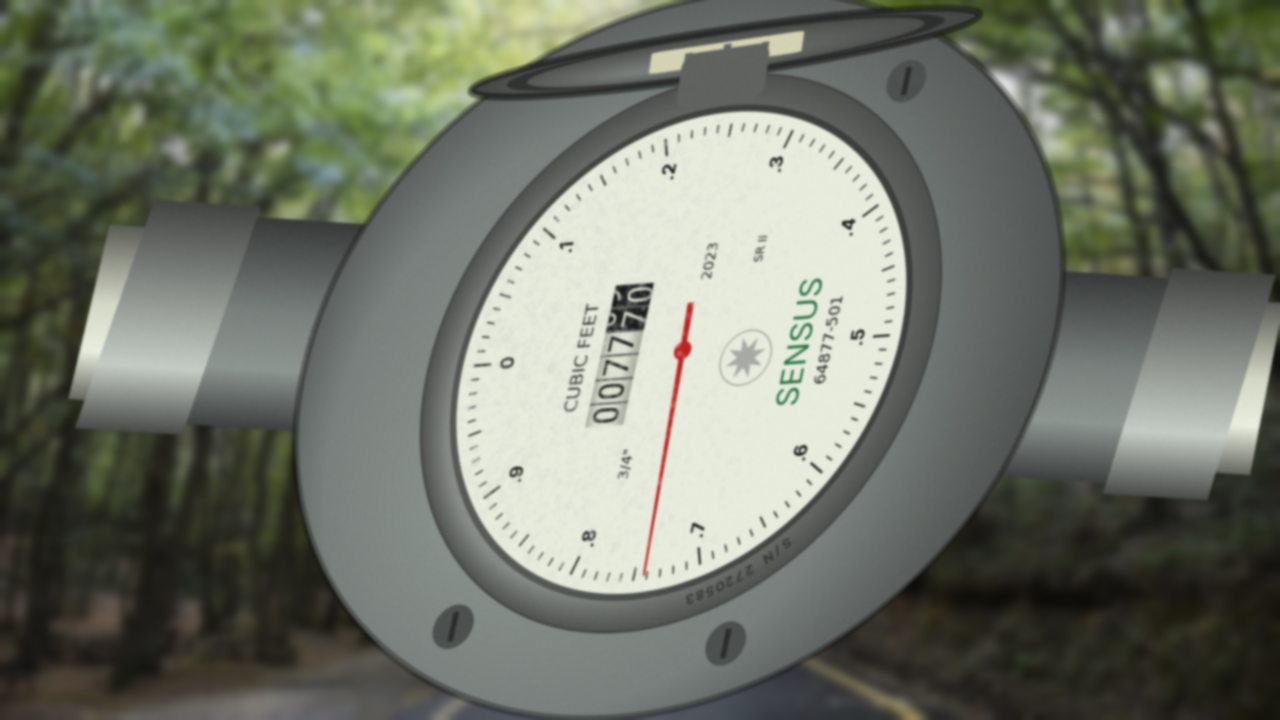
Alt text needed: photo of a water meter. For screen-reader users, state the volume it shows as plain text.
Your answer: 7769.74 ft³
